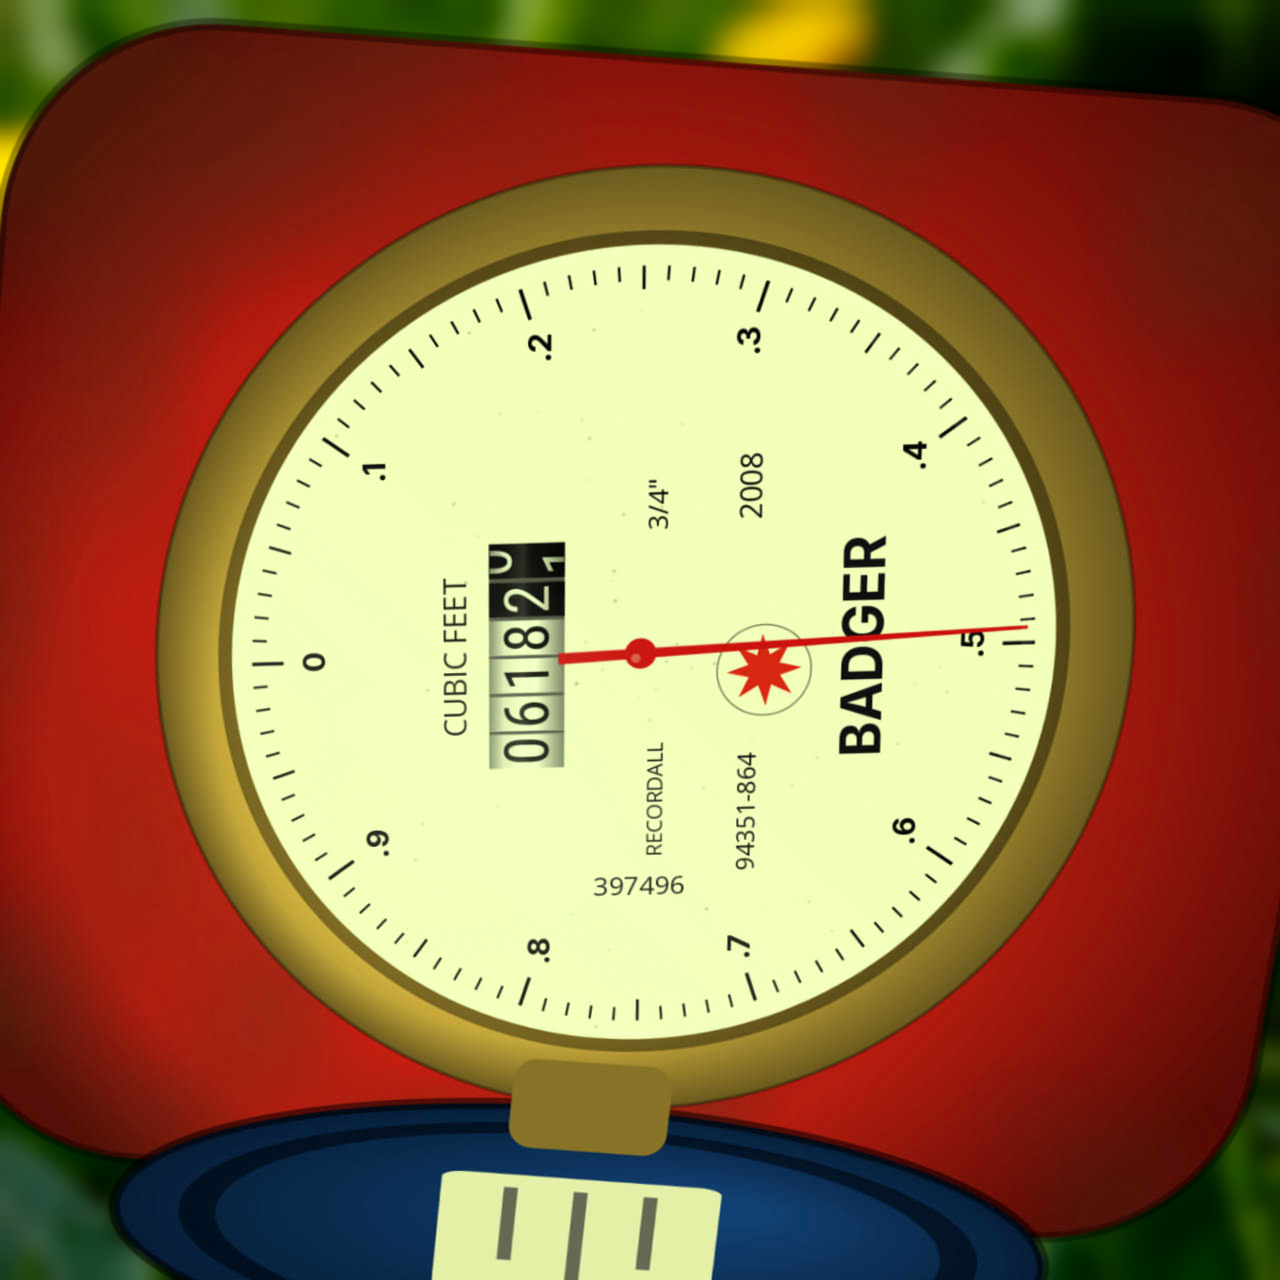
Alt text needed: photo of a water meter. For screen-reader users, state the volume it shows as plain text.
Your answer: 61820.49 ft³
